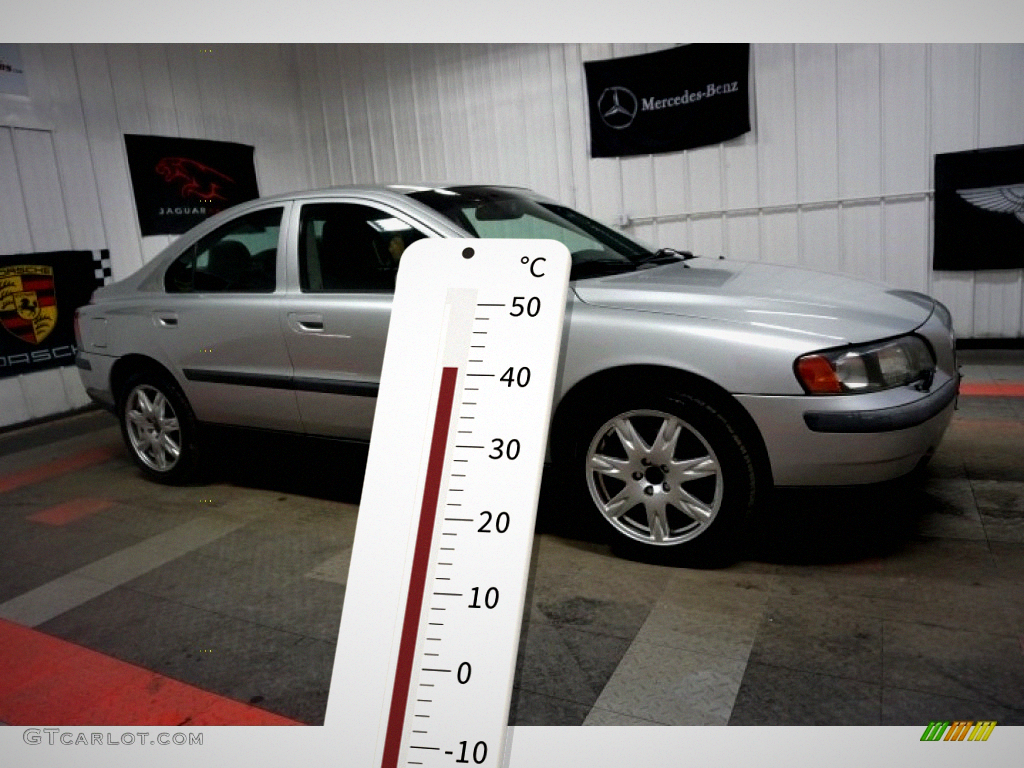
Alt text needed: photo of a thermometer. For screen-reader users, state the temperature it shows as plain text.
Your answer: 41 °C
